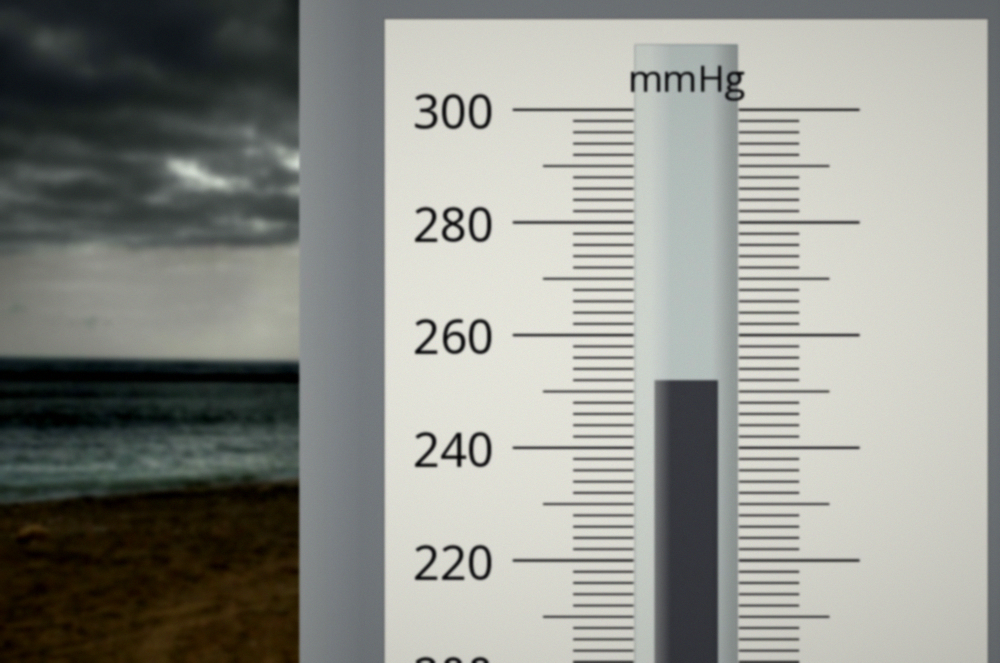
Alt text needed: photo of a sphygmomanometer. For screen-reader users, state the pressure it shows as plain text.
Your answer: 252 mmHg
